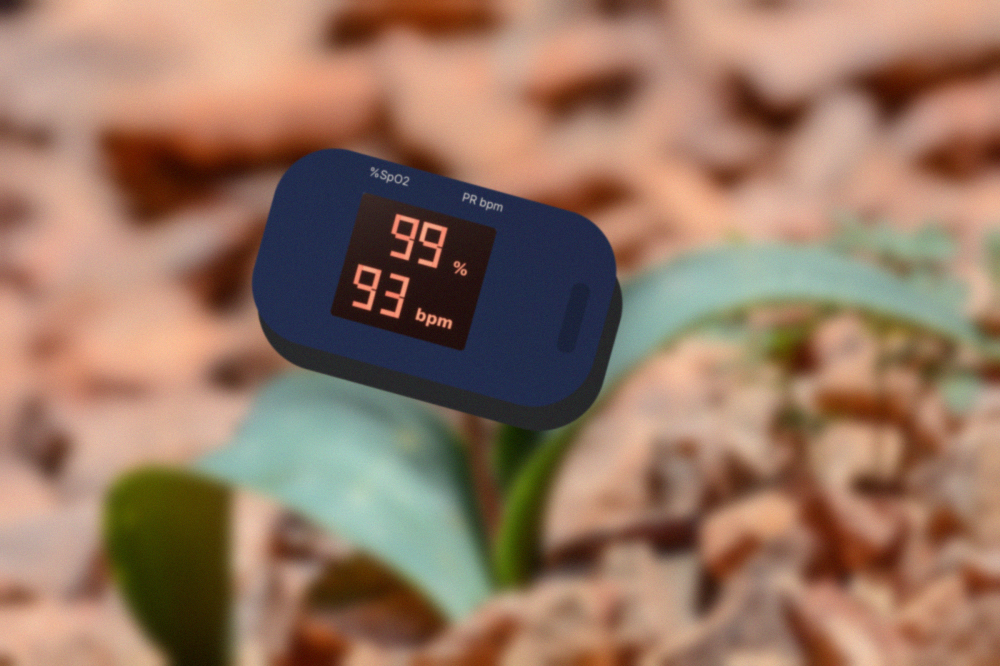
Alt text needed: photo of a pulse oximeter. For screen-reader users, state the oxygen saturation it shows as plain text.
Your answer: 99 %
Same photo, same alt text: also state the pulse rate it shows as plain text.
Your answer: 93 bpm
